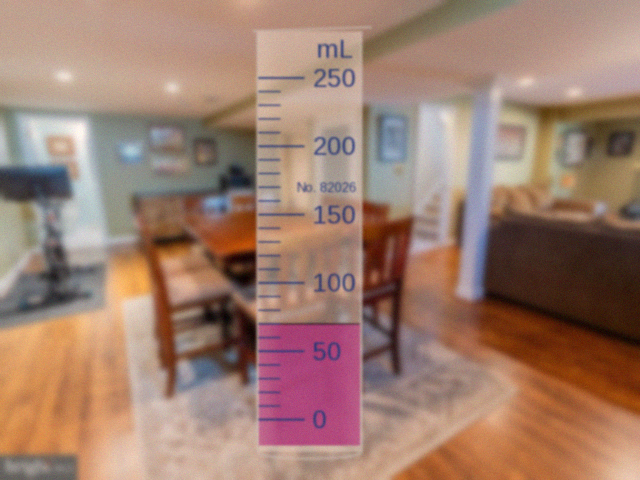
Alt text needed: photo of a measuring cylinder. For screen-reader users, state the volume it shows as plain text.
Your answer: 70 mL
